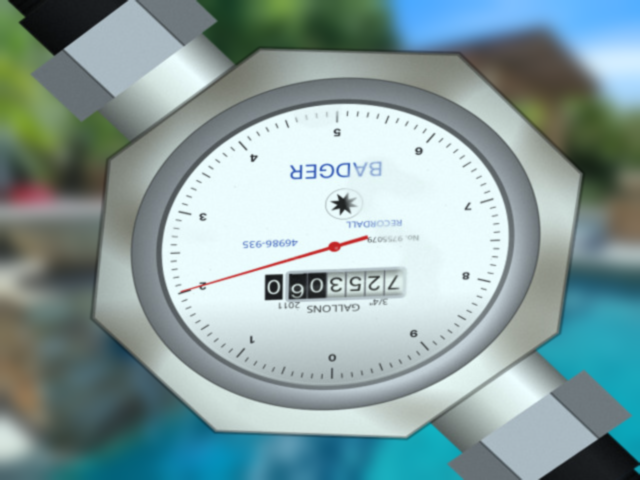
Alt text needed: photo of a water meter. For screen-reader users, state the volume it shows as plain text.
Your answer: 7253062.0 gal
